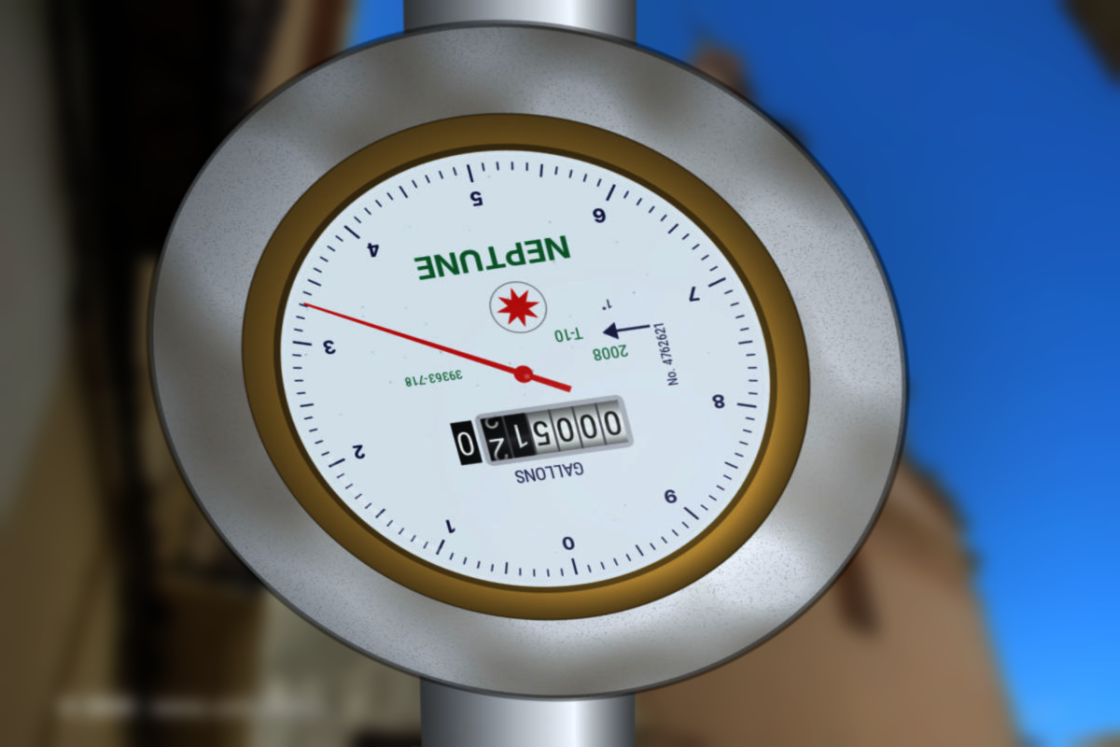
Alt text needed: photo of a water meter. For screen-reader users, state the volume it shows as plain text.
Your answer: 5123.3 gal
